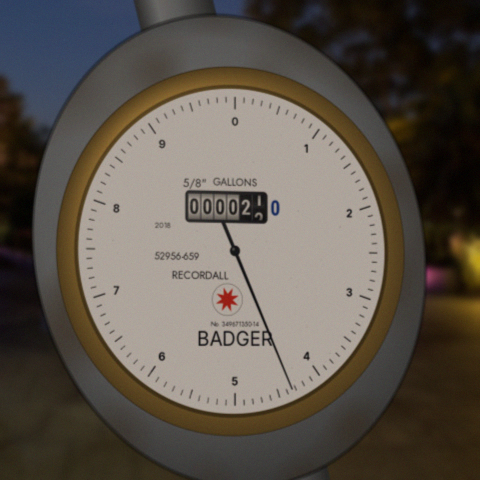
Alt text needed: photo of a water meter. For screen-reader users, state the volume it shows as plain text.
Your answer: 214.3 gal
